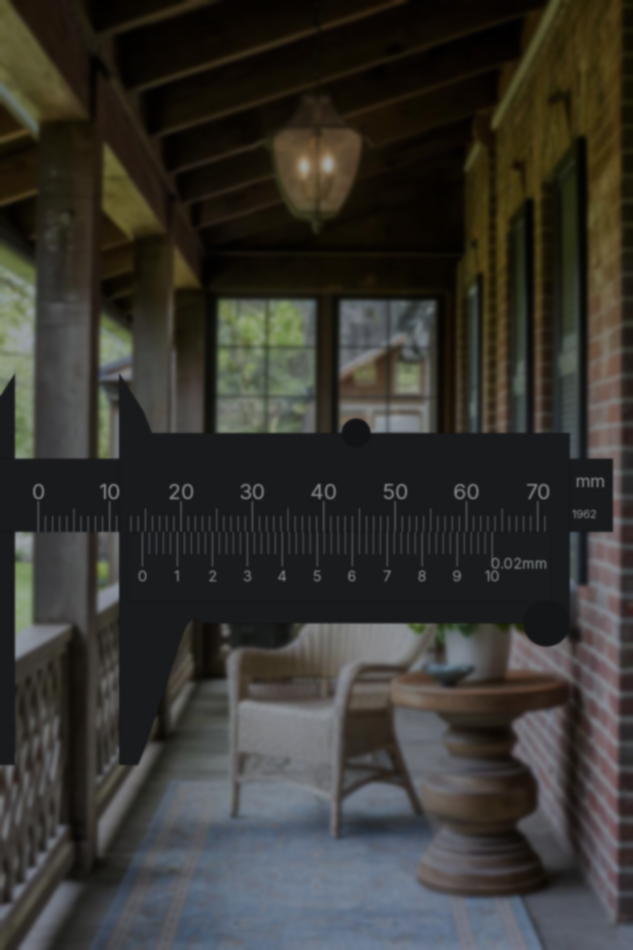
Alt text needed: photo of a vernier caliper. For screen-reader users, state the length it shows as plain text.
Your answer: 14.6 mm
